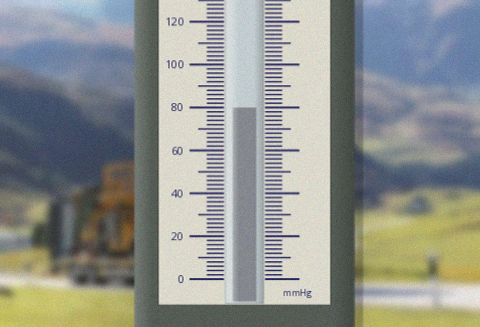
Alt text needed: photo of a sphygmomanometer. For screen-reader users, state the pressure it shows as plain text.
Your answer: 80 mmHg
